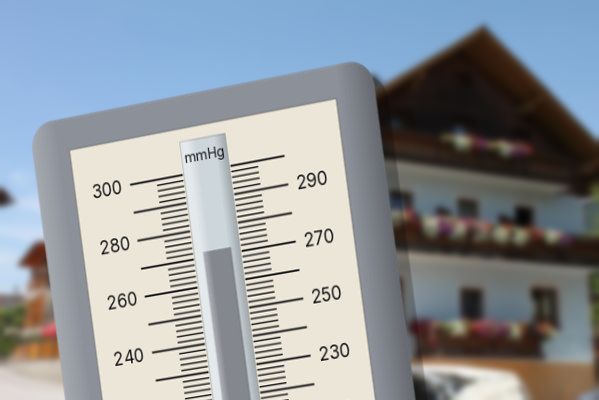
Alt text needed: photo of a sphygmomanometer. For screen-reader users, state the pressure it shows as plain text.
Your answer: 272 mmHg
